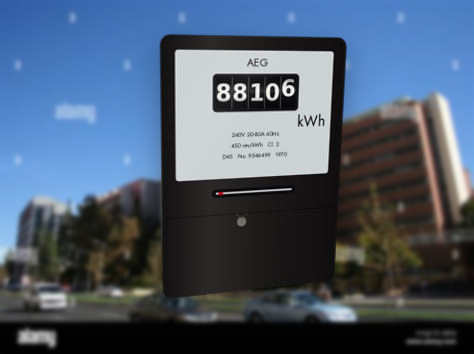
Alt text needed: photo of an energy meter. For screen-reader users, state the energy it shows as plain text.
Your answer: 88106 kWh
